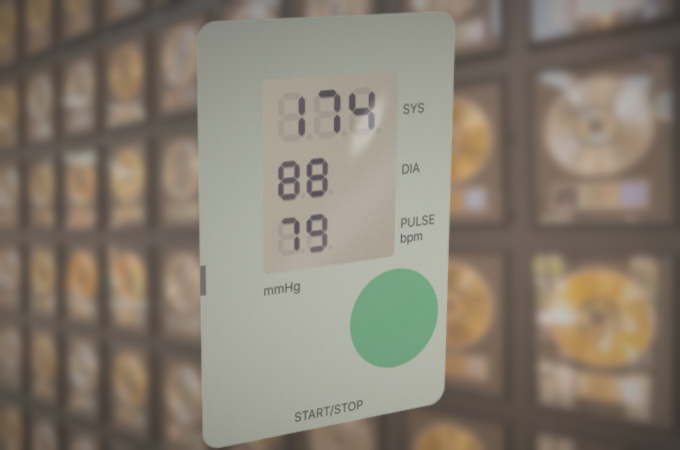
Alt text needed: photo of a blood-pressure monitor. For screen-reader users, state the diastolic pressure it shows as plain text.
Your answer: 88 mmHg
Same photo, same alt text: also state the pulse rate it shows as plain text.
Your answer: 79 bpm
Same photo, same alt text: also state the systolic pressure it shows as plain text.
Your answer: 174 mmHg
